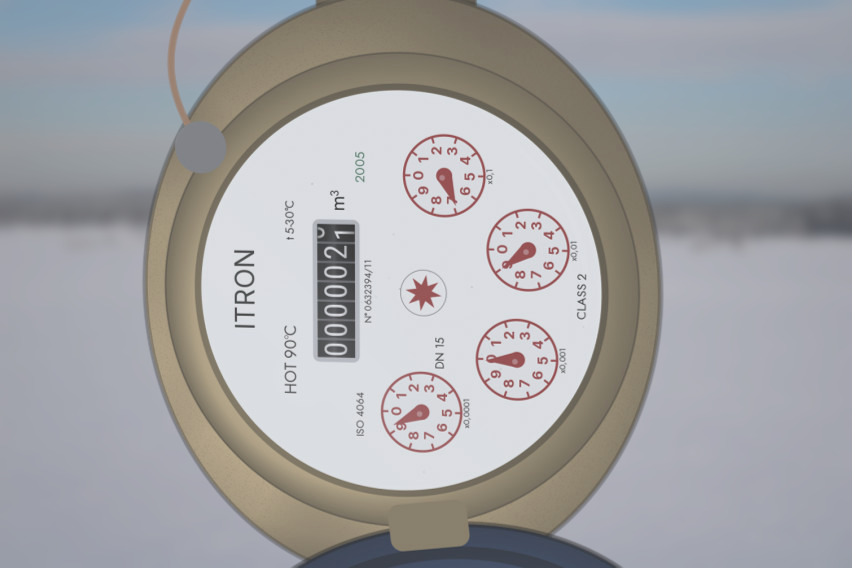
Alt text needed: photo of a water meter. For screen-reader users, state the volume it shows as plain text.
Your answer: 20.6899 m³
